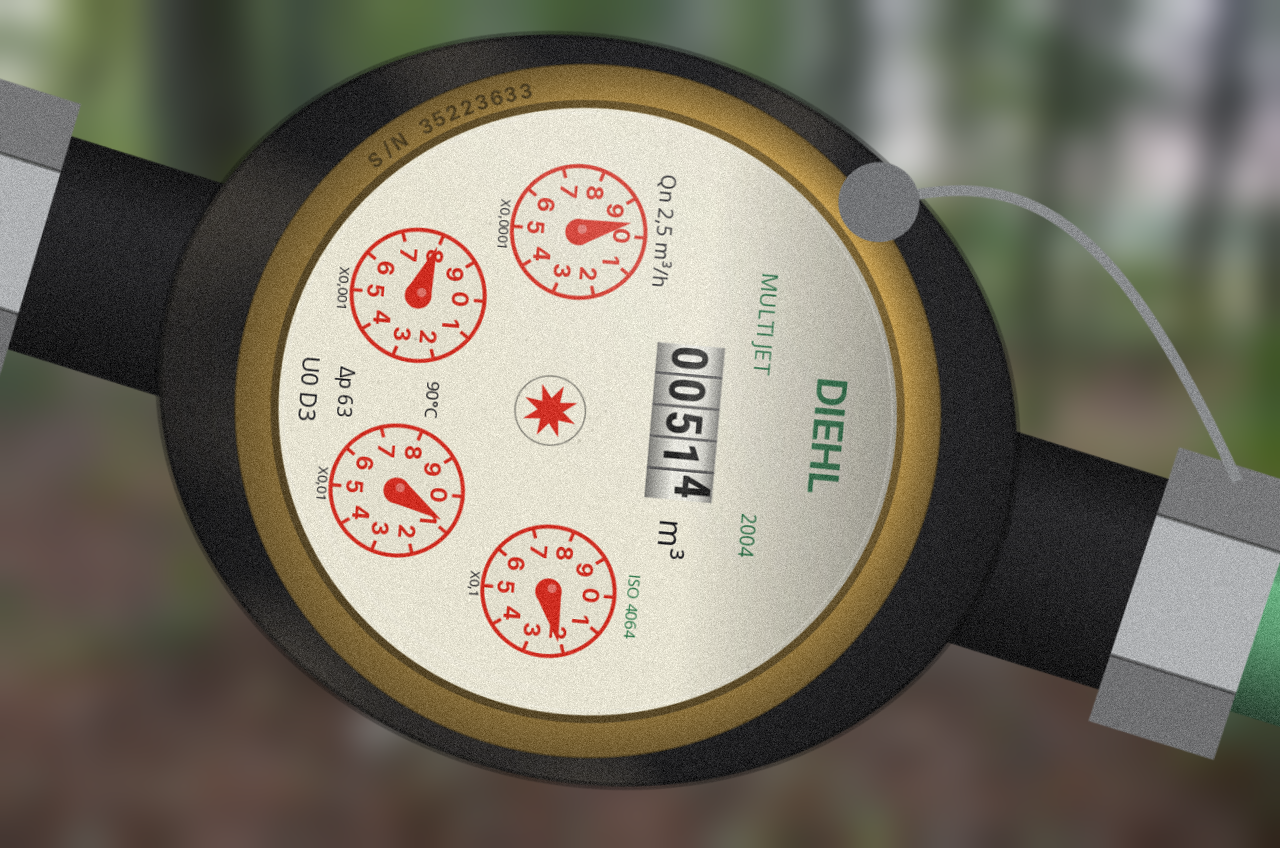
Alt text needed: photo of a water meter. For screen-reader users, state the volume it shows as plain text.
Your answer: 514.2079 m³
